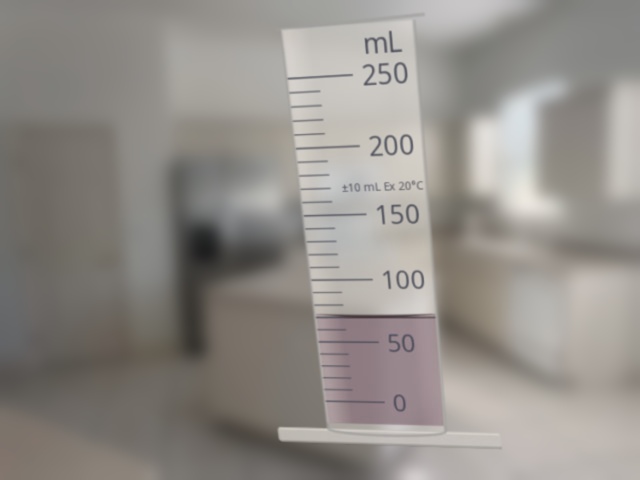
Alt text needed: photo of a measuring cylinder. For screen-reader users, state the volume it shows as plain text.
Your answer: 70 mL
